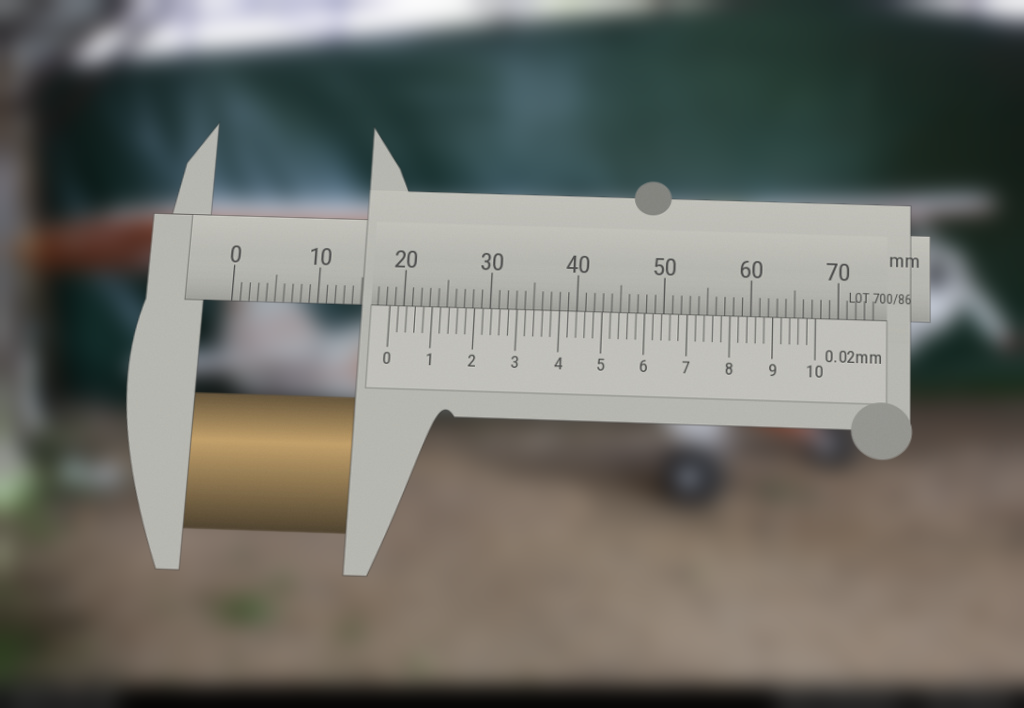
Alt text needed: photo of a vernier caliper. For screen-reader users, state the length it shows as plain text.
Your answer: 18.4 mm
